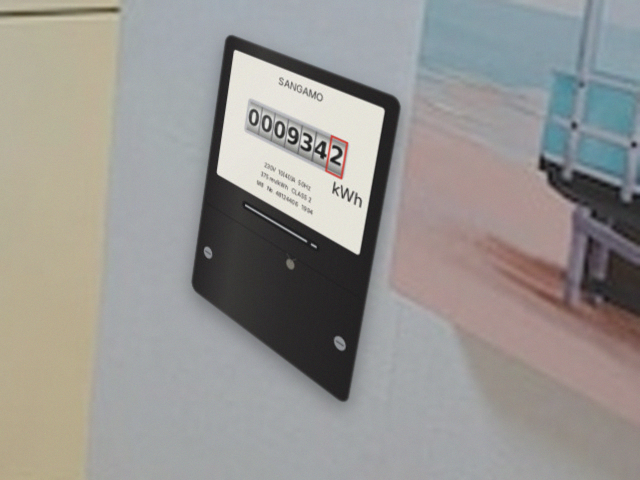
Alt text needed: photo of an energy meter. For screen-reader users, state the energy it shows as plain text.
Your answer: 934.2 kWh
